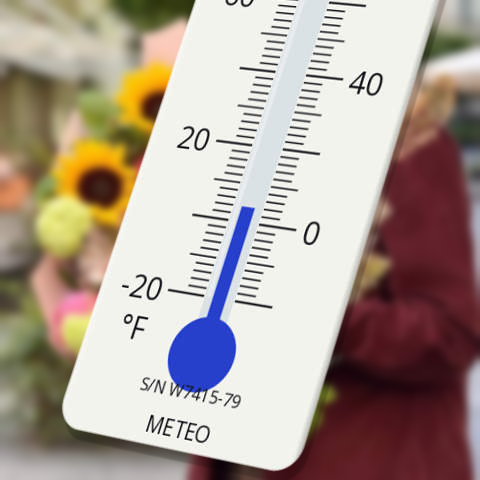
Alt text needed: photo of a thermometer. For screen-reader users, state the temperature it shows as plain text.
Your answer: 4 °F
